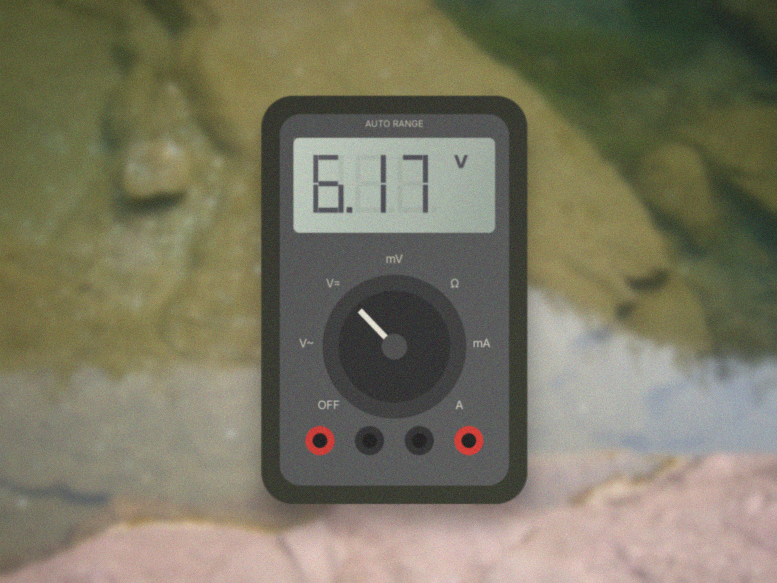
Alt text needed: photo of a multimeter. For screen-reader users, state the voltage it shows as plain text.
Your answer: 6.17 V
